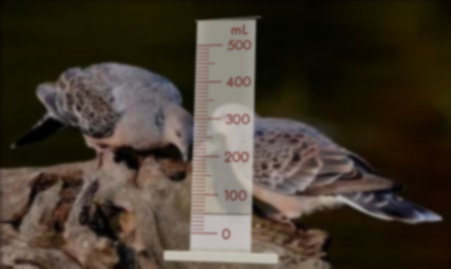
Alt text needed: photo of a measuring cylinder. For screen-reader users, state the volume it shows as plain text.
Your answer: 50 mL
